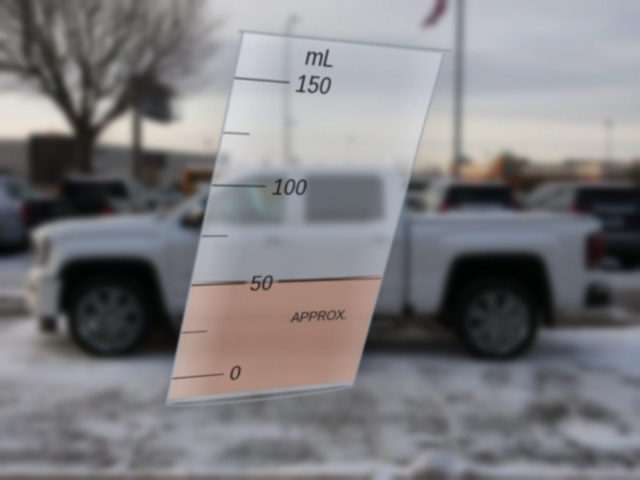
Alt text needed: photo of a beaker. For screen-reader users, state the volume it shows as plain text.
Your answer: 50 mL
